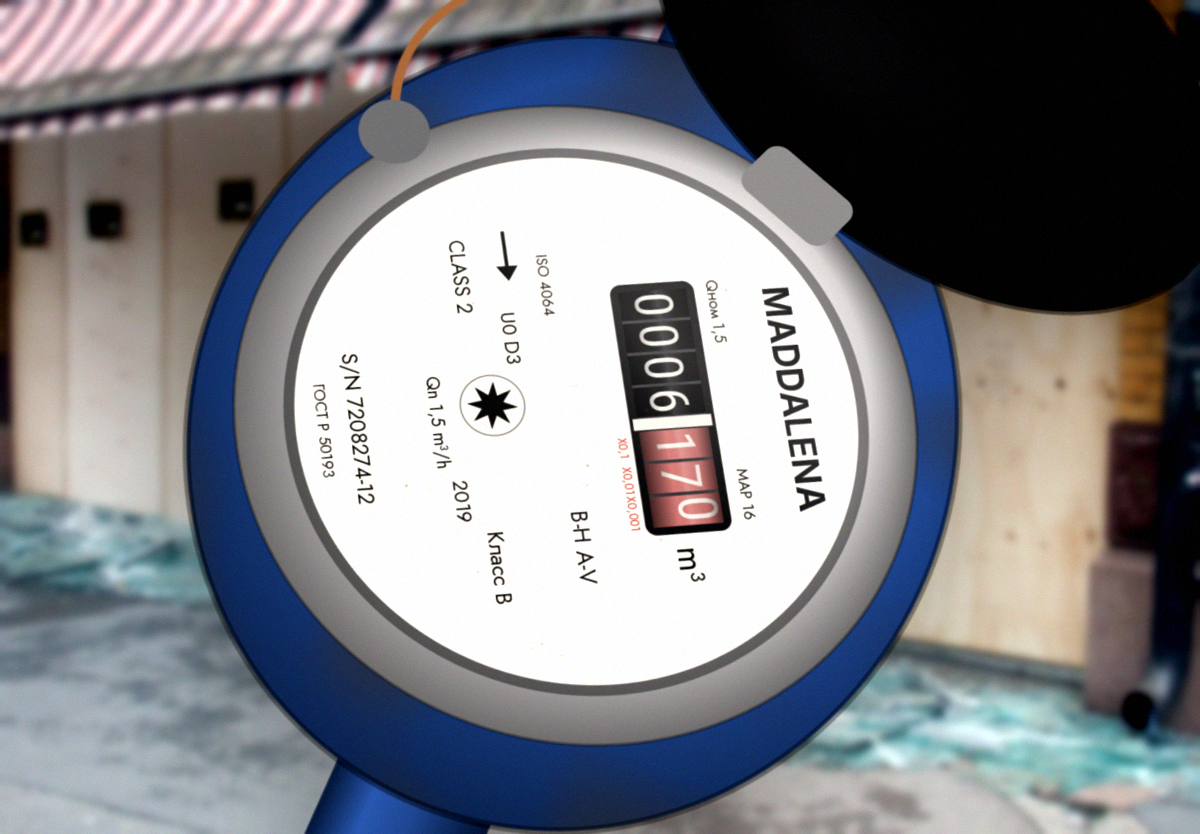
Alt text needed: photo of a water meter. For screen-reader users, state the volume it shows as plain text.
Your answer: 6.170 m³
